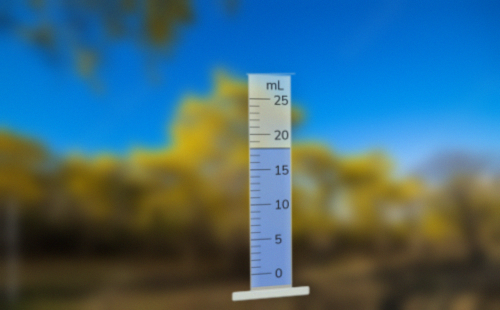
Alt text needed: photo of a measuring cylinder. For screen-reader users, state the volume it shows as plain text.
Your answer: 18 mL
